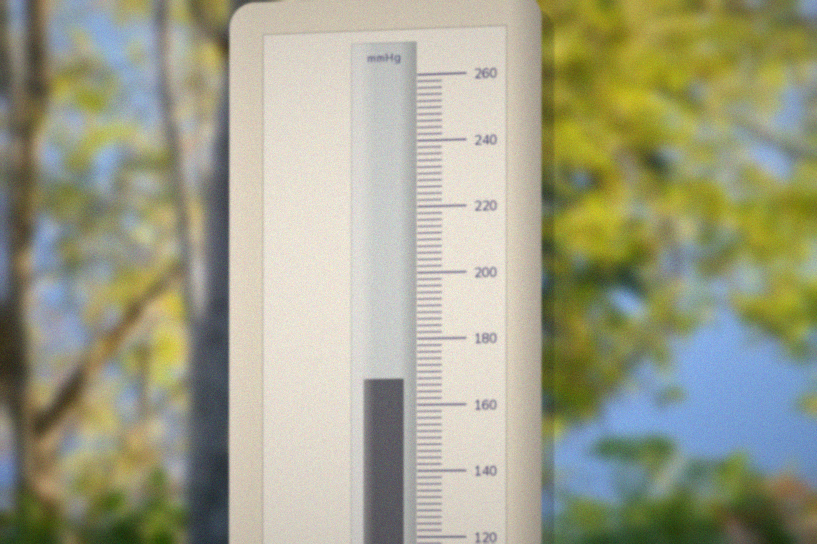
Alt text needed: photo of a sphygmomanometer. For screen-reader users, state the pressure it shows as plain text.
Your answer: 168 mmHg
